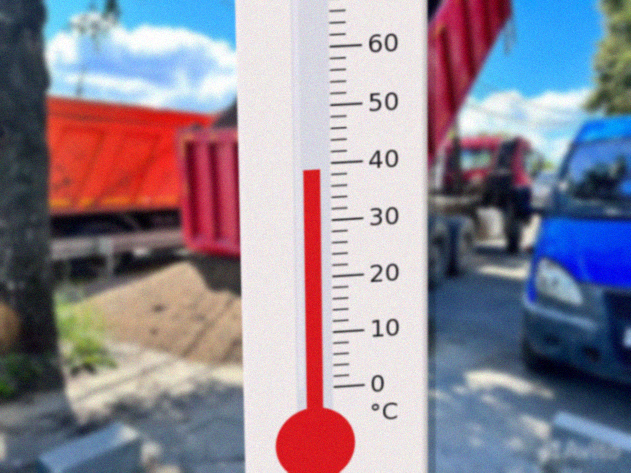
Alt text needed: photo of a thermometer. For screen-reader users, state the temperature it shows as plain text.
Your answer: 39 °C
